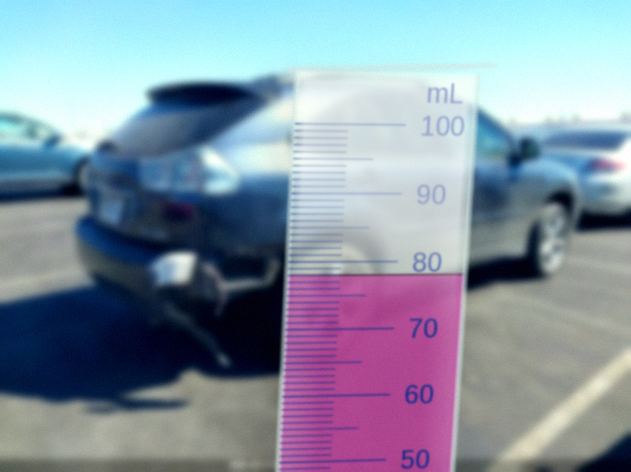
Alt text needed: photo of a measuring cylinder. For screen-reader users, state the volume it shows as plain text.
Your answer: 78 mL
